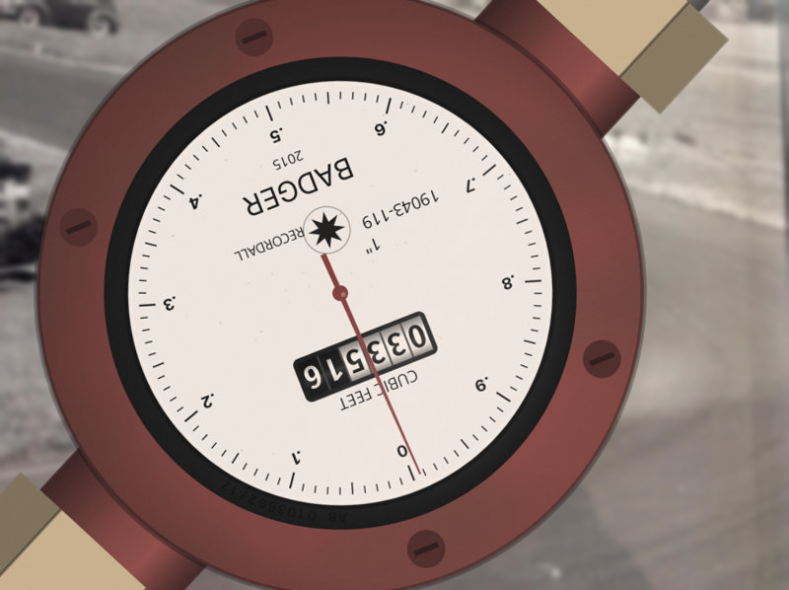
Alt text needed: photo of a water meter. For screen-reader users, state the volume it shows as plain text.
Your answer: 33515.99 ft³
